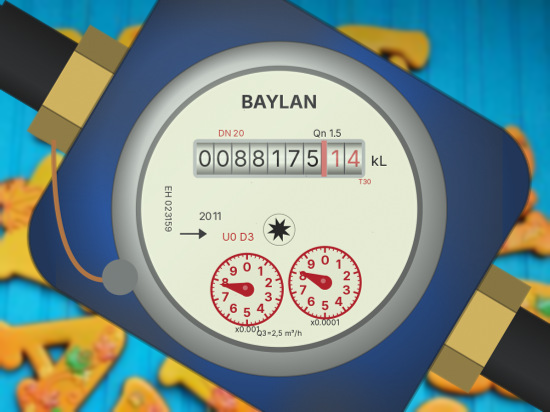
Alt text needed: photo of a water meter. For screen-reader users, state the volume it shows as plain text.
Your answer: 88175.1478 kL
